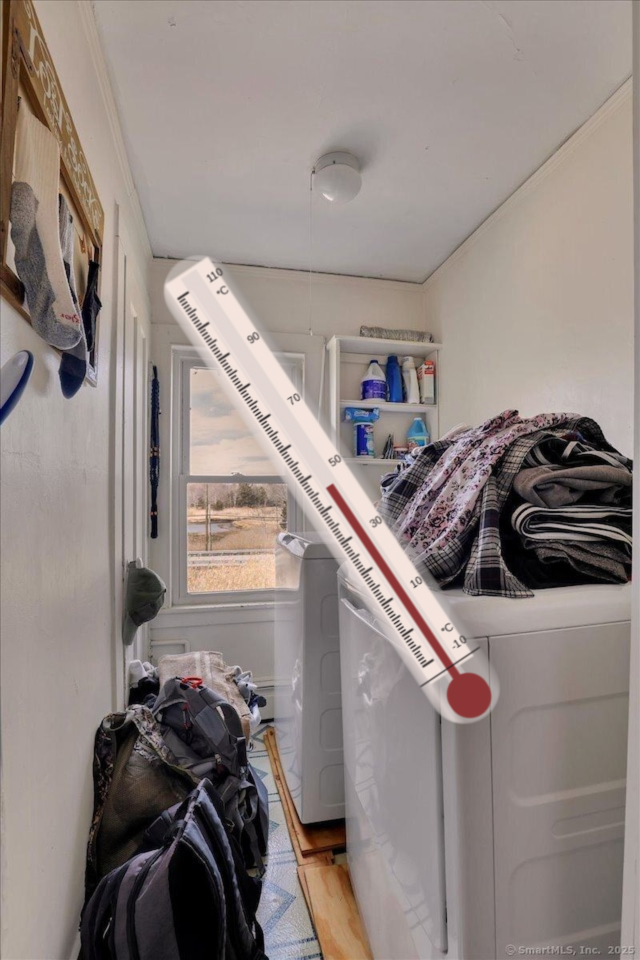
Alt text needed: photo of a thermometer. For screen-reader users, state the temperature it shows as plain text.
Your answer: 45 °C
